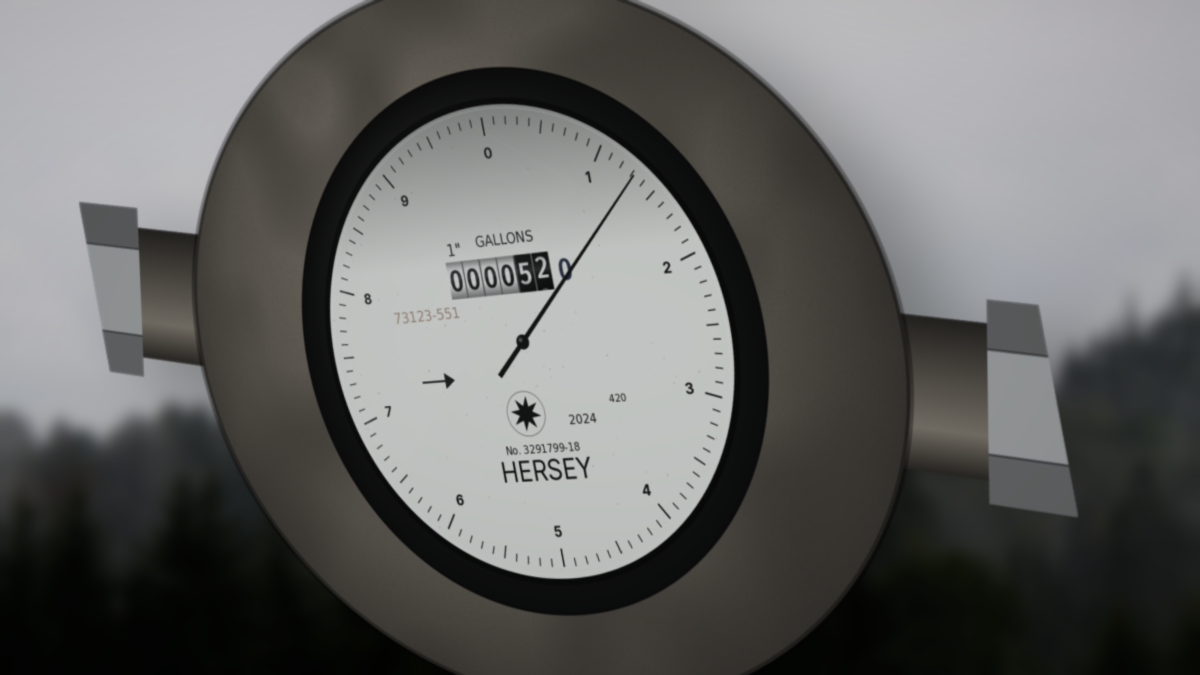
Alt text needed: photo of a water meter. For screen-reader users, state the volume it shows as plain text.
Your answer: 521.3 gal
